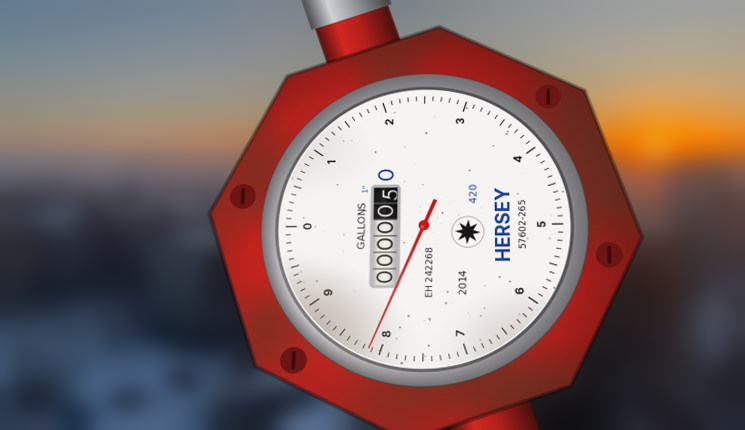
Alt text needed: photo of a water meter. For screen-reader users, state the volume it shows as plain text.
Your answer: 48.1 gal
